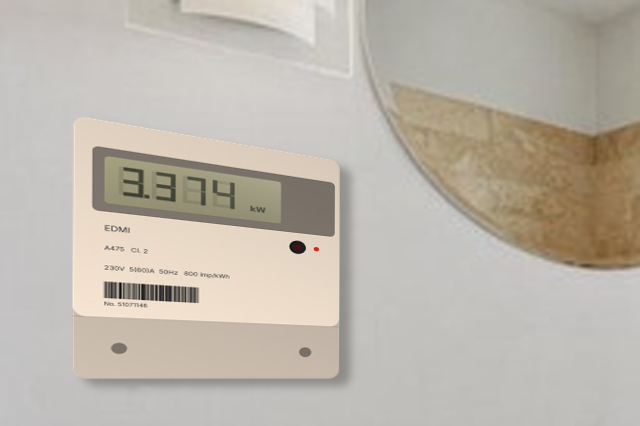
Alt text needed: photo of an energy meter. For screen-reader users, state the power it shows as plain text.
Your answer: 3.374 kW
